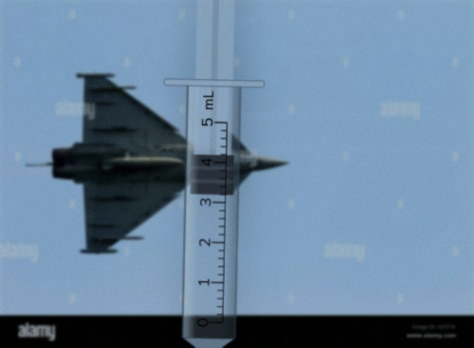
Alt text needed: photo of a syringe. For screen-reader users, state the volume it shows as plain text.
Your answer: 3.2 mL
